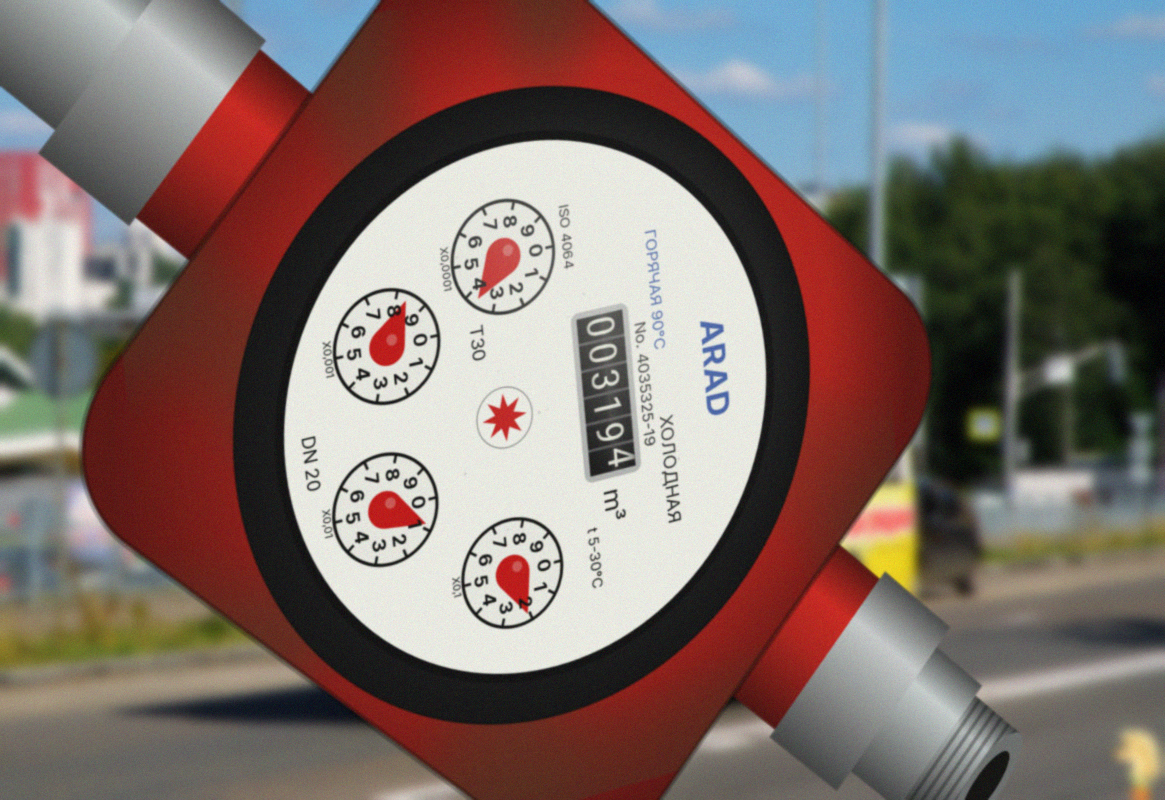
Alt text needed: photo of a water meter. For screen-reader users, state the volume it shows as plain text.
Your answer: 3194.2083 m³
